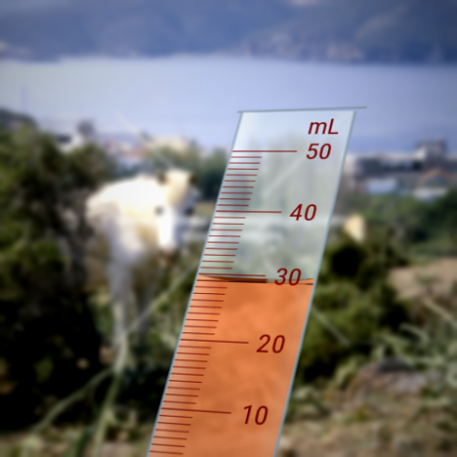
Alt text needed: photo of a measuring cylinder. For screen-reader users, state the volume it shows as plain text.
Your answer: 29 mL
